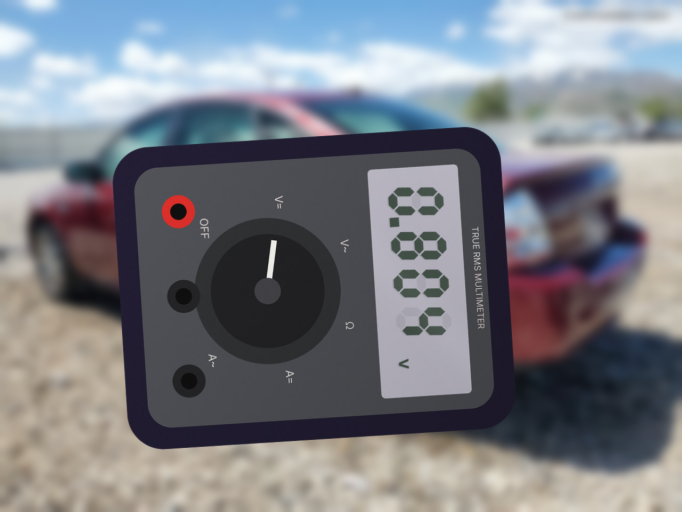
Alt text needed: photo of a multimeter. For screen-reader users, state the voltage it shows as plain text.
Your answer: 0.804 V
